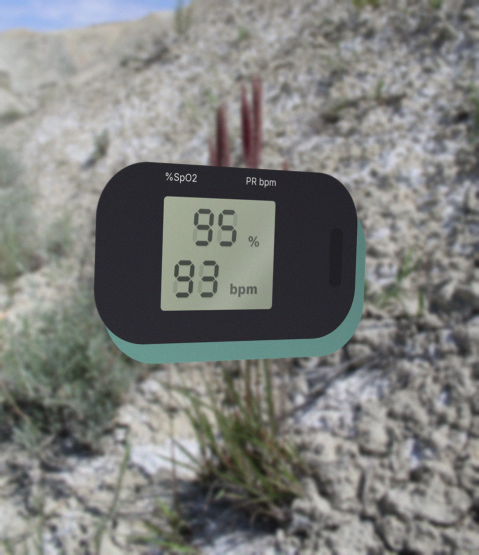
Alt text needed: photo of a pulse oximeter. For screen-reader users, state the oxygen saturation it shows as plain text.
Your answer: 95 %
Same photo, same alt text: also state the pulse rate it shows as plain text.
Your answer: 93 bpm
